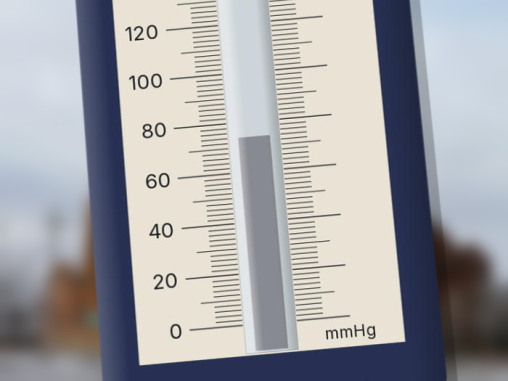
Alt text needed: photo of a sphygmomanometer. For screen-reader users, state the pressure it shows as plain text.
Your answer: 74 mmHg
